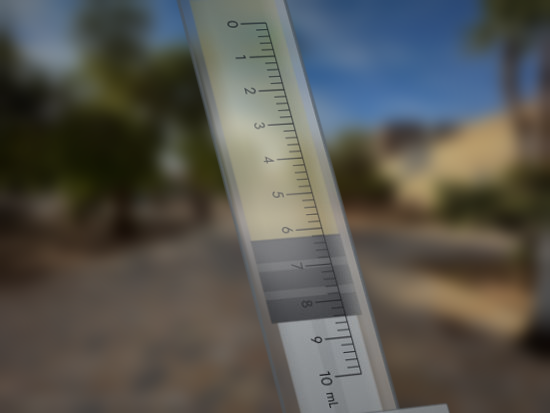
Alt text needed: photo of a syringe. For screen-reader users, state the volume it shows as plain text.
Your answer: 6.2 mL
